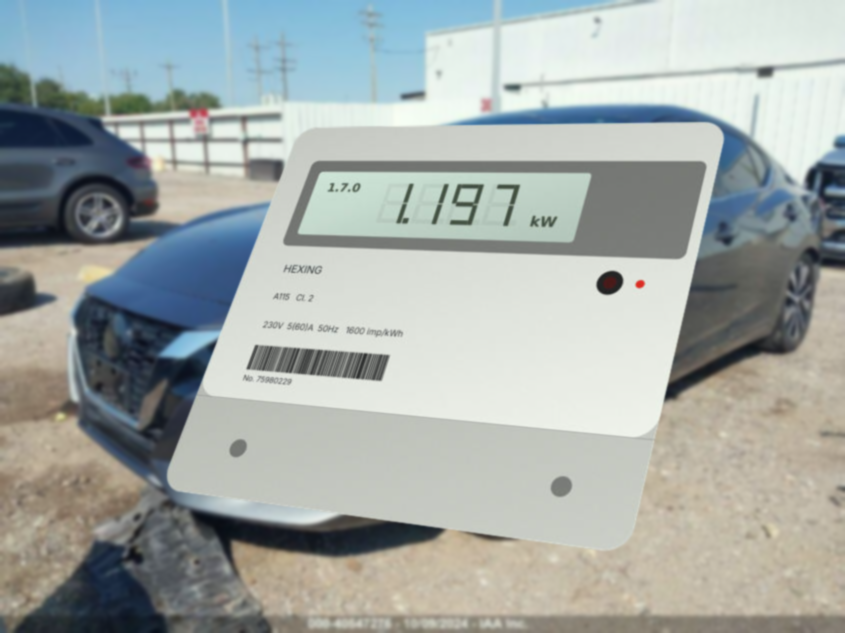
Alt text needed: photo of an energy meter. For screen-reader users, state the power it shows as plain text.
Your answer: 1.197 kW
